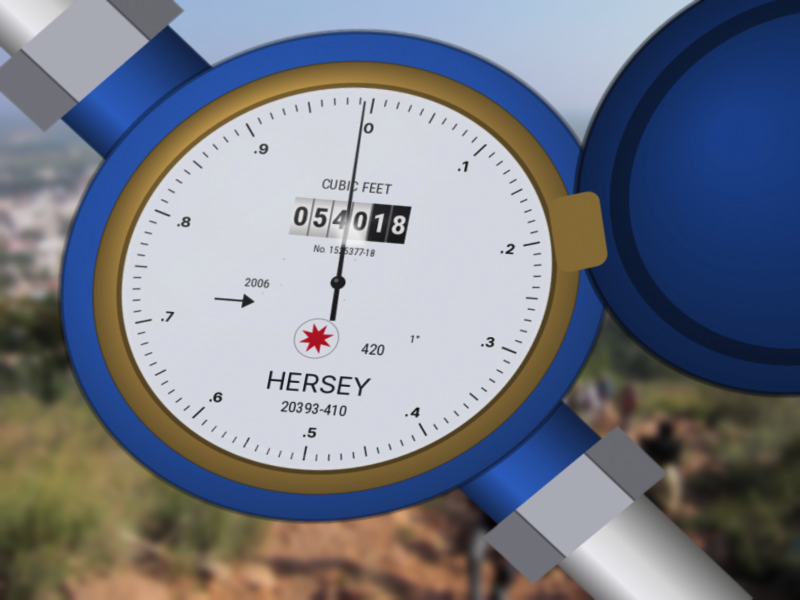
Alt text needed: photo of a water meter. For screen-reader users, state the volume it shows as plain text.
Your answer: 54017.99 ft³
